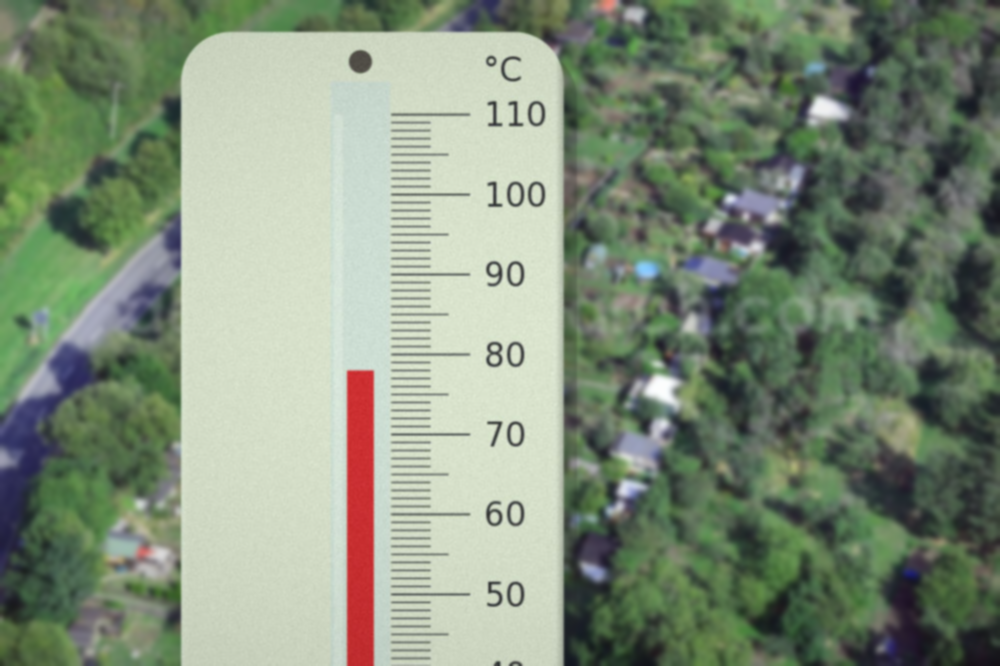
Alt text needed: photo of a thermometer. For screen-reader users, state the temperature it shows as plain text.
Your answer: 78 °C
